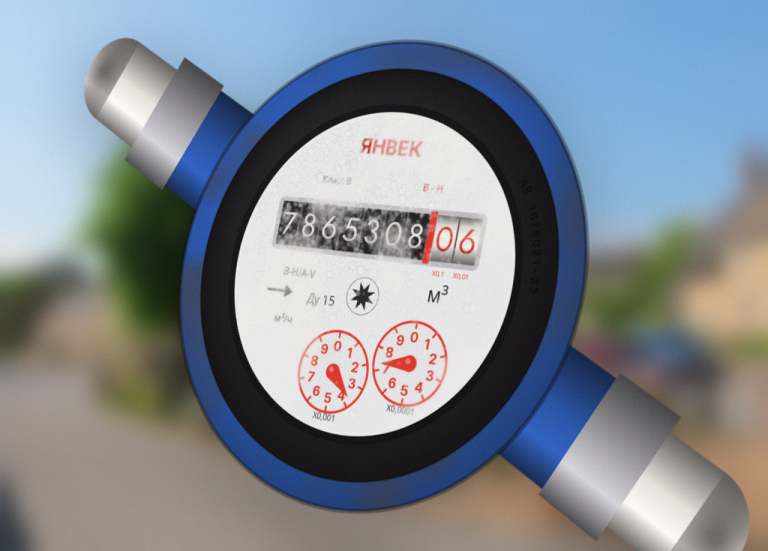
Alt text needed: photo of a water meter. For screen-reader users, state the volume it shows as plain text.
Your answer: 7865308.0637 m³
